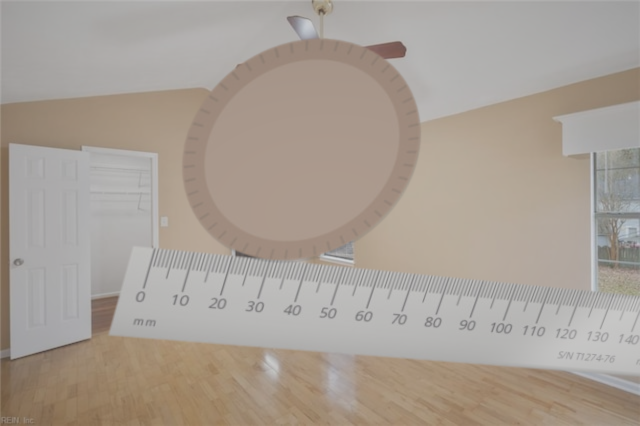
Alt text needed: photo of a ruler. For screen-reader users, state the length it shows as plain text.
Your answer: 60 mm
